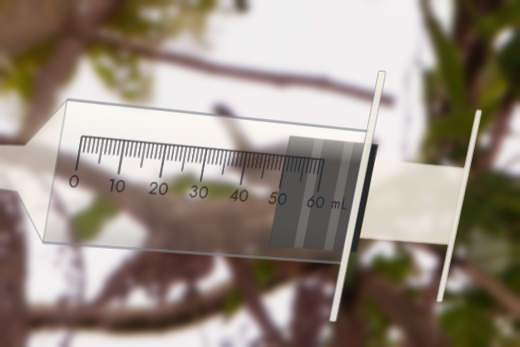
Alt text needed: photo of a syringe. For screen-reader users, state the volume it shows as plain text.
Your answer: 50 mL
